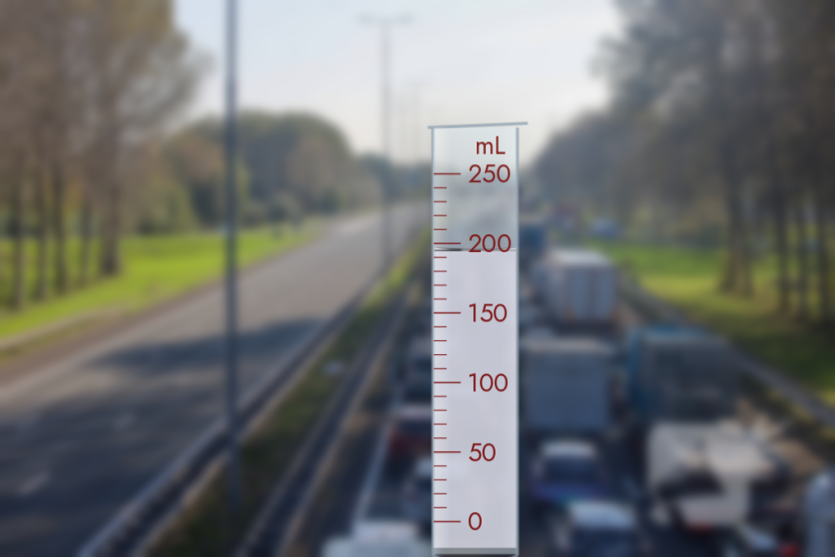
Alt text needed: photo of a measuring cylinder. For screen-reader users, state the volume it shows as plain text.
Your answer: 195 mL
